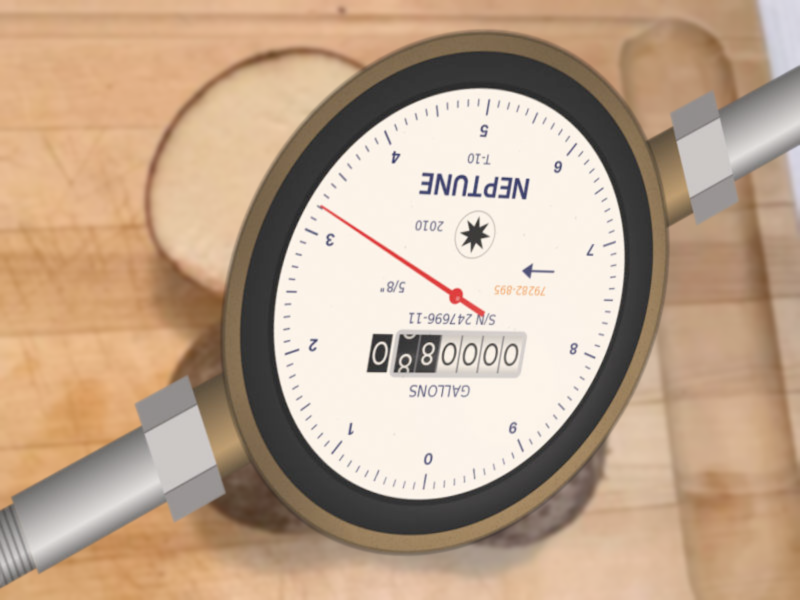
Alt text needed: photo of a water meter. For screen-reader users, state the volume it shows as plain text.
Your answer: 883.2 gal
